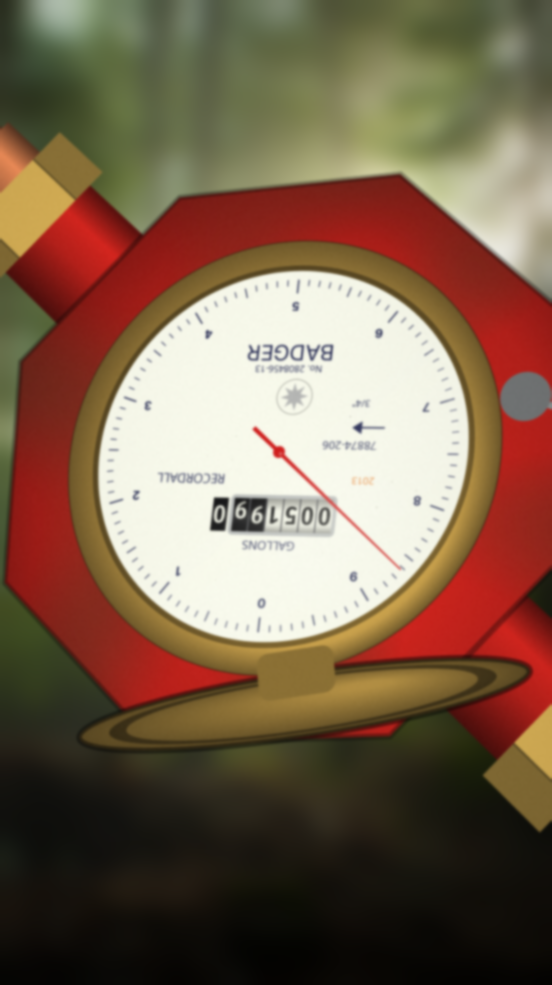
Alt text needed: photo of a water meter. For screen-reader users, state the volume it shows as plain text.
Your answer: 51988.6 gal
